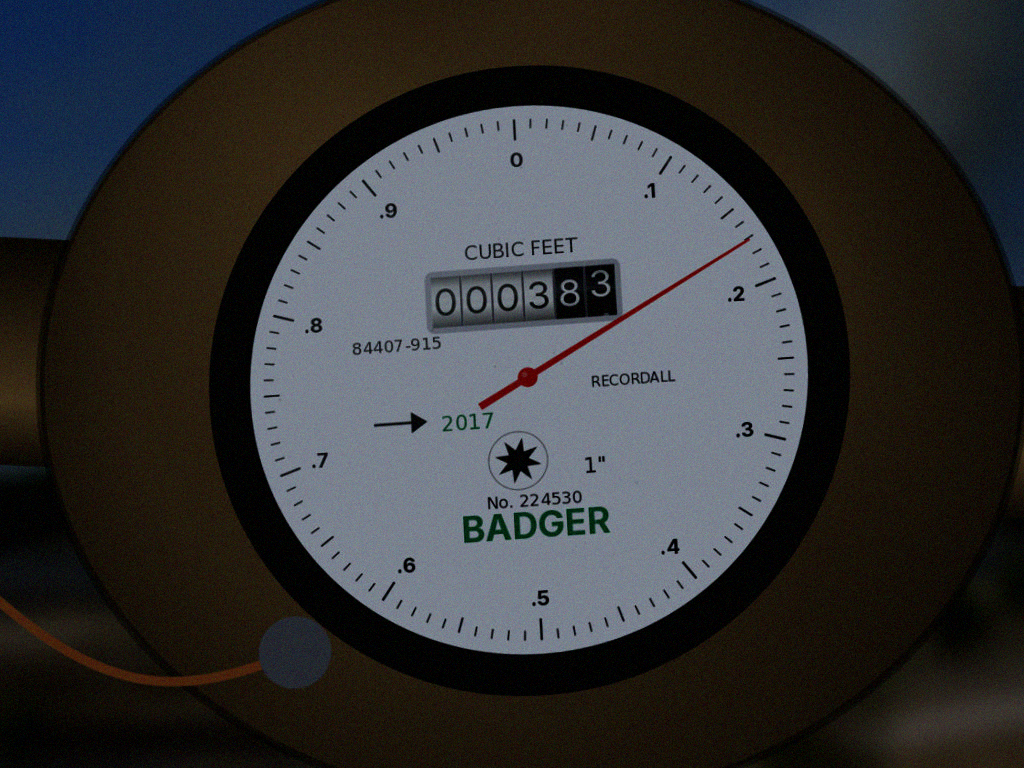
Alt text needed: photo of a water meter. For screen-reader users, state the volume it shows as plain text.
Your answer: 383.17 ft³
